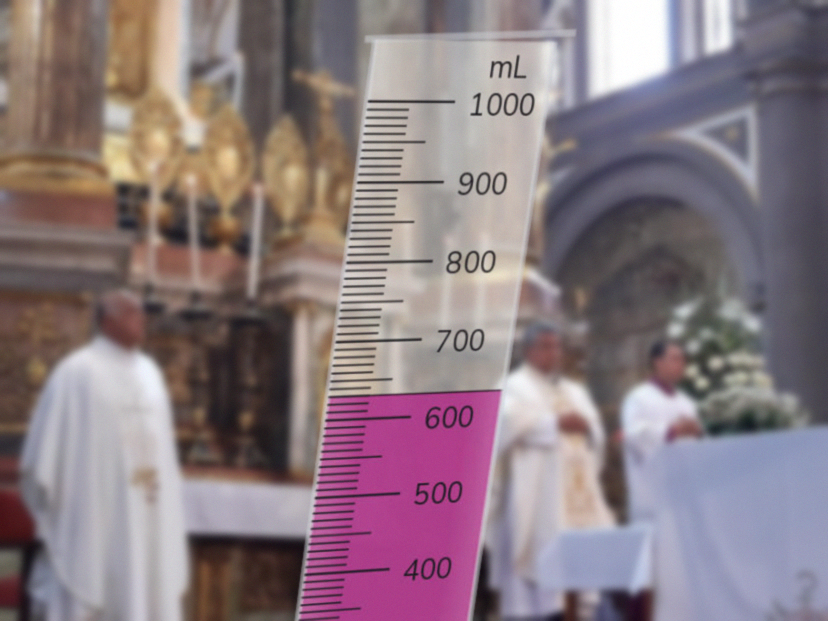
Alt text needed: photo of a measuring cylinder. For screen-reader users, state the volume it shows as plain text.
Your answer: 630 mL
